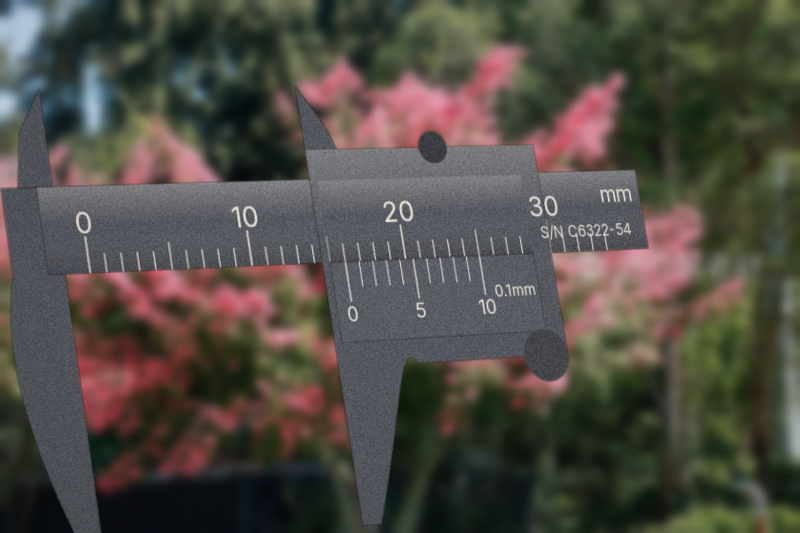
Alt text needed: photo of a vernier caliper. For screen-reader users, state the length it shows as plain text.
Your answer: 16.0 mm
